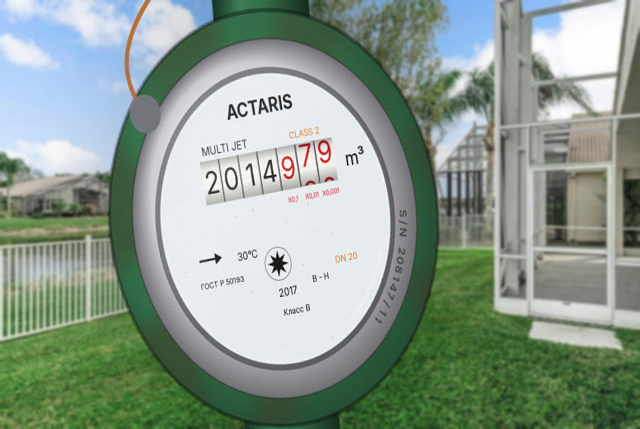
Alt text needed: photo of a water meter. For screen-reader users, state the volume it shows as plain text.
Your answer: 2014.979 m³
